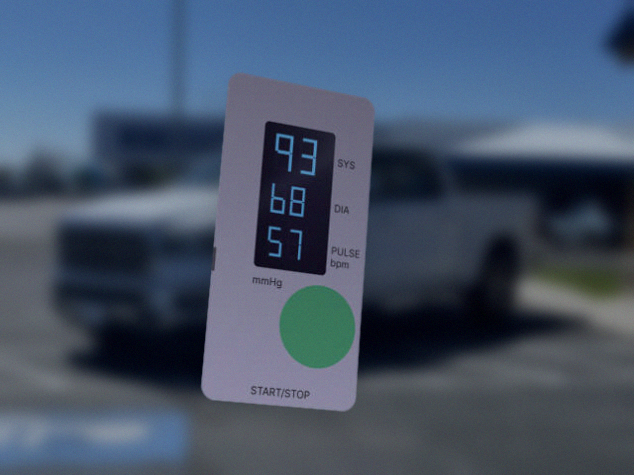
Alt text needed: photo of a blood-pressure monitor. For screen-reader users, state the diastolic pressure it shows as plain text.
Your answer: 68 mmHg
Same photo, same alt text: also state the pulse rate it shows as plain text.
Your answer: 57 bpm
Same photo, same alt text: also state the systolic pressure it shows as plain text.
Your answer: 93 mmHg
